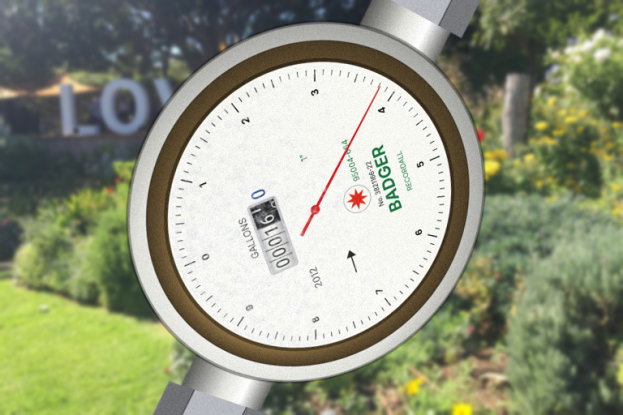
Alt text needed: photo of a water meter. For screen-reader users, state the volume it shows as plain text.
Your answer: 1613.8 gal
